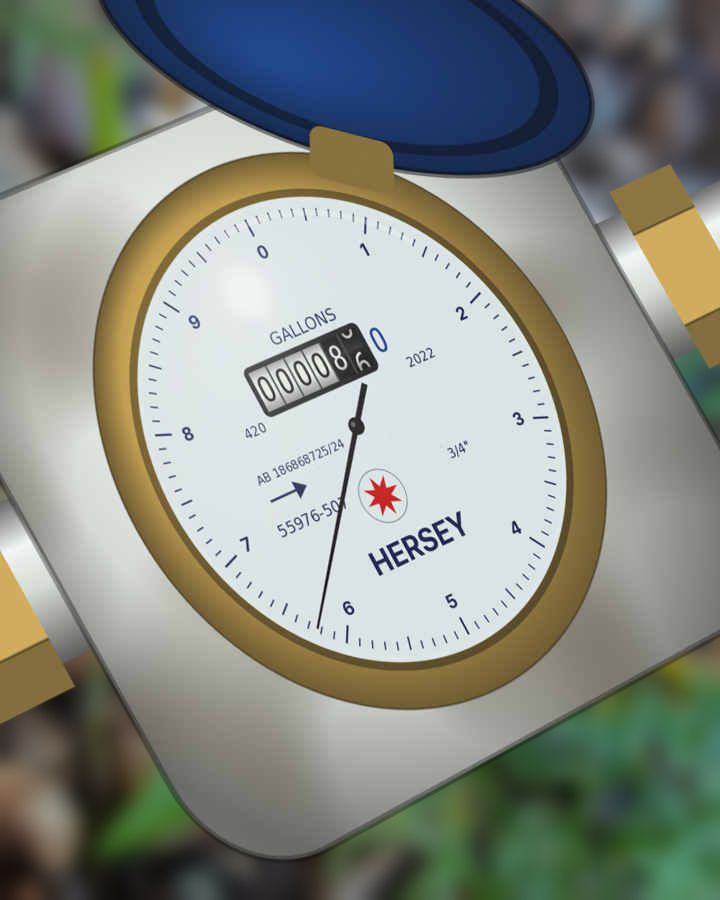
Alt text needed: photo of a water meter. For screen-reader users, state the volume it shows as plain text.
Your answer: 856.2 gal
